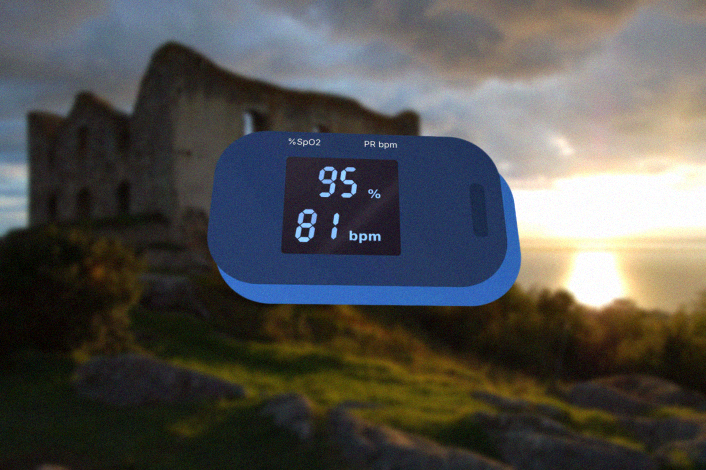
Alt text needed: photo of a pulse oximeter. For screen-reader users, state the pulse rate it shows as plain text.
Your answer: 81 bpm
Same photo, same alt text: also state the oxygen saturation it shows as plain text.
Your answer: 95 %
